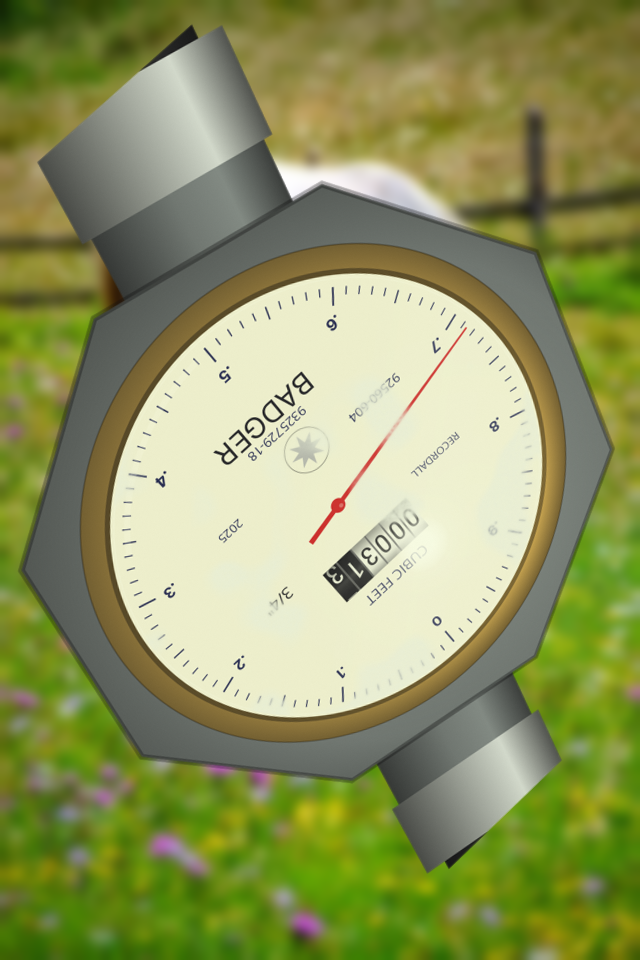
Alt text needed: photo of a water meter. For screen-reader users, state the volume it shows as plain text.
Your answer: 312.71 ft³
